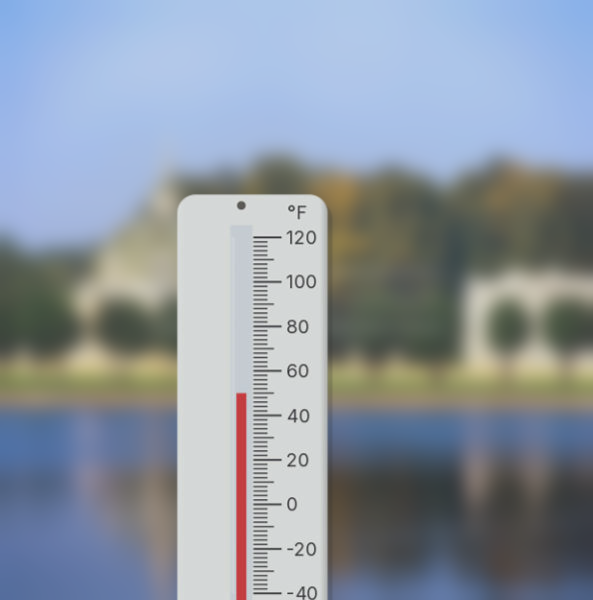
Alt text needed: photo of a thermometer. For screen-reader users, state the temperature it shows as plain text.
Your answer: 50 °F
